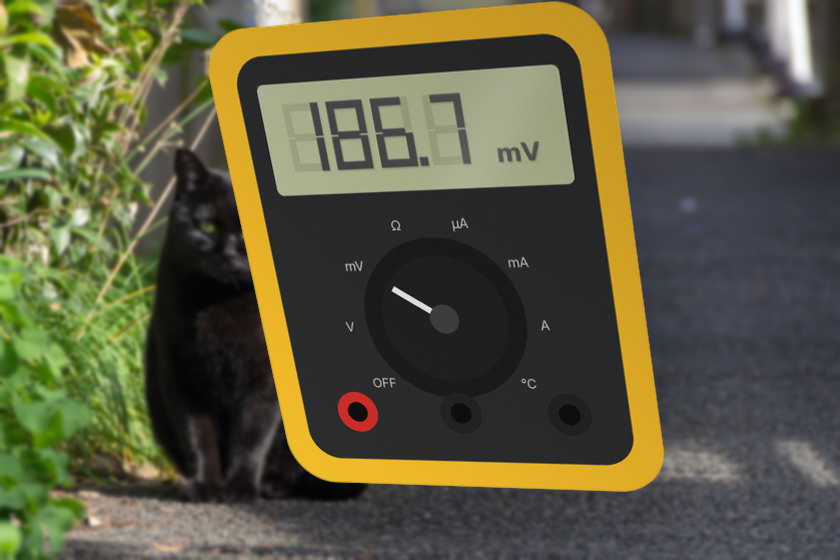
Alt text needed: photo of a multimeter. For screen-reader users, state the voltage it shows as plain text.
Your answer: 186.7 mV
